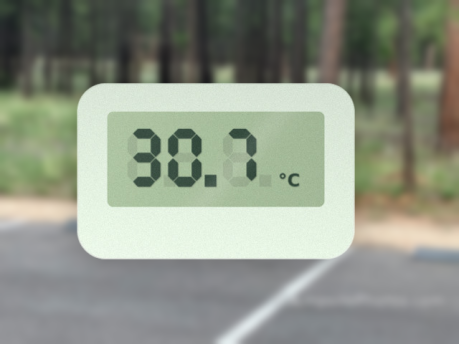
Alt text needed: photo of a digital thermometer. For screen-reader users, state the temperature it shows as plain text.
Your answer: 30.7 °C
